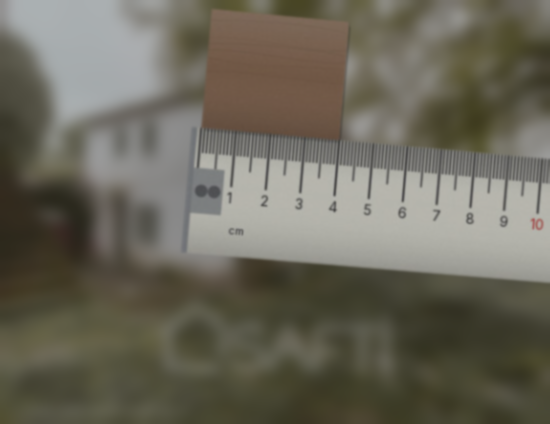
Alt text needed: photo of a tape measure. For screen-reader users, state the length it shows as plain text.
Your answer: 4 cm
